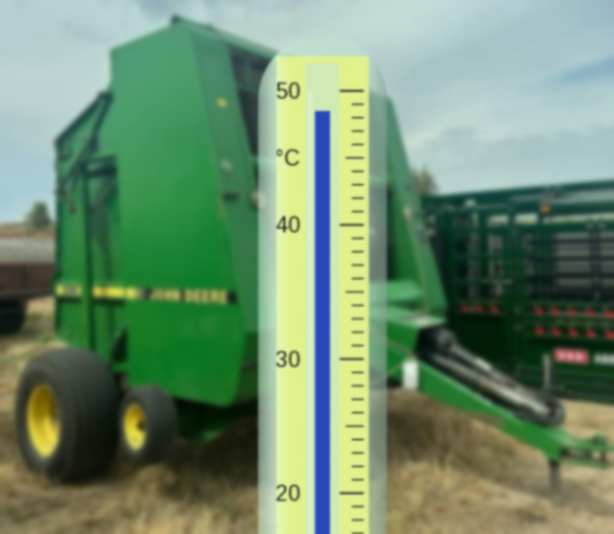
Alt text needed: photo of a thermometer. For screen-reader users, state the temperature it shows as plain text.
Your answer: 48.5 °C
